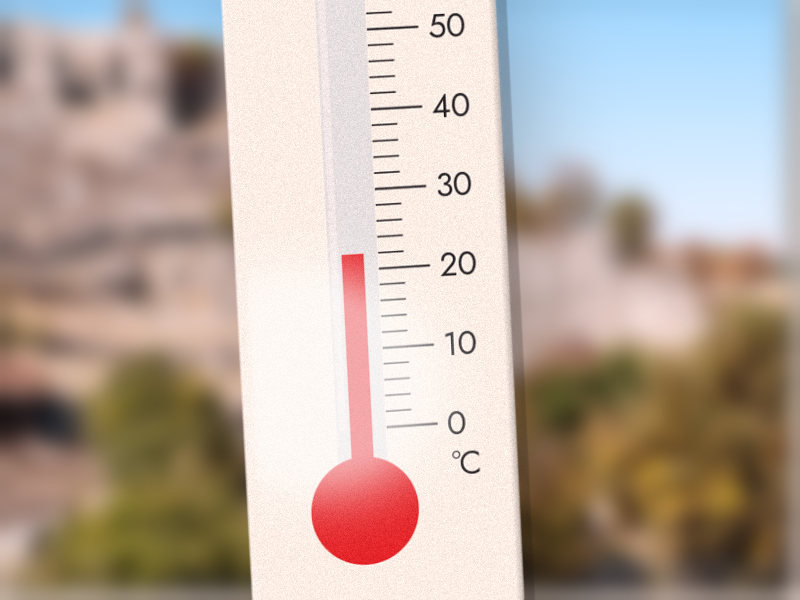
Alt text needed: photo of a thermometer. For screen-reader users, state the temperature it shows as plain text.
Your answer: 22 °C
